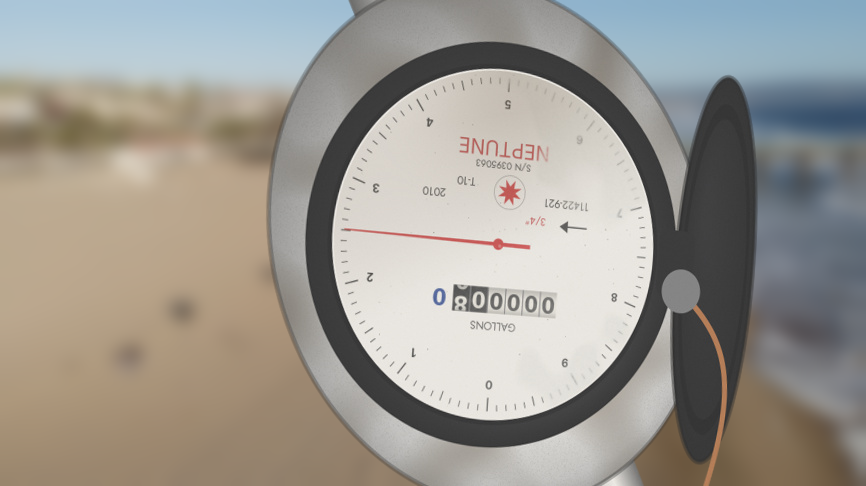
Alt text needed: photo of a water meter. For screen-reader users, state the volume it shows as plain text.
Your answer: 82.5 gal
